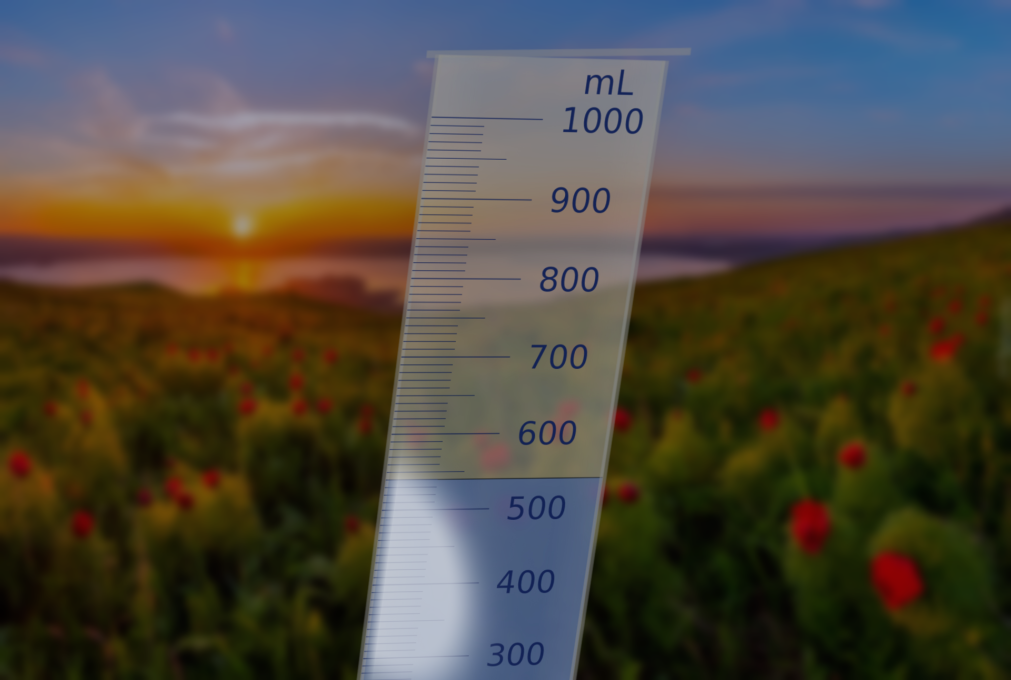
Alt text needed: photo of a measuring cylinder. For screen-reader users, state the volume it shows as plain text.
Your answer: 540 mL
